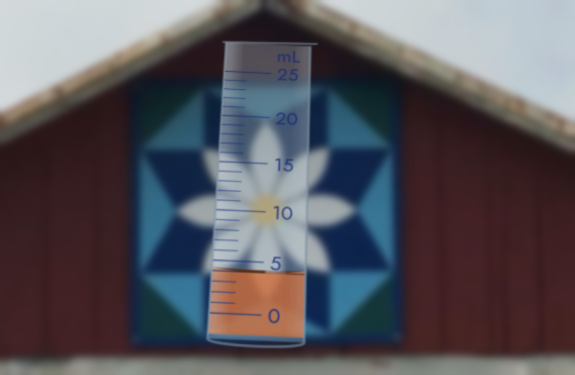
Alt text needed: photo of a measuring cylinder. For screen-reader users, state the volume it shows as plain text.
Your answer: 4 mL
